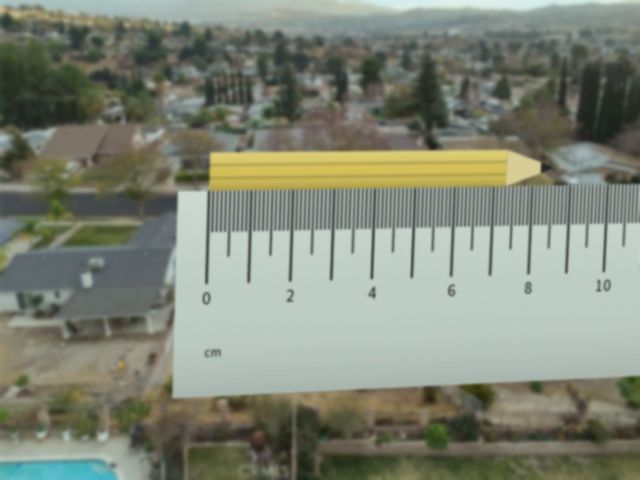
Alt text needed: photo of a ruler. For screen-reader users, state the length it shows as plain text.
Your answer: 8.5 cm
